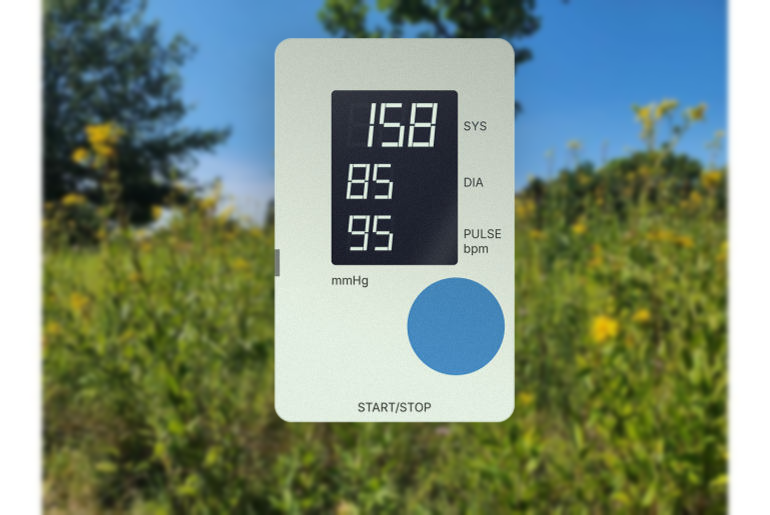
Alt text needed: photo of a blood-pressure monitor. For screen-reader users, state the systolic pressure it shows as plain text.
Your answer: 158 mmHg
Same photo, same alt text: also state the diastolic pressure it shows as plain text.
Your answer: 85 mmHg
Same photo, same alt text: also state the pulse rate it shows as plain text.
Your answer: 95 bpm
